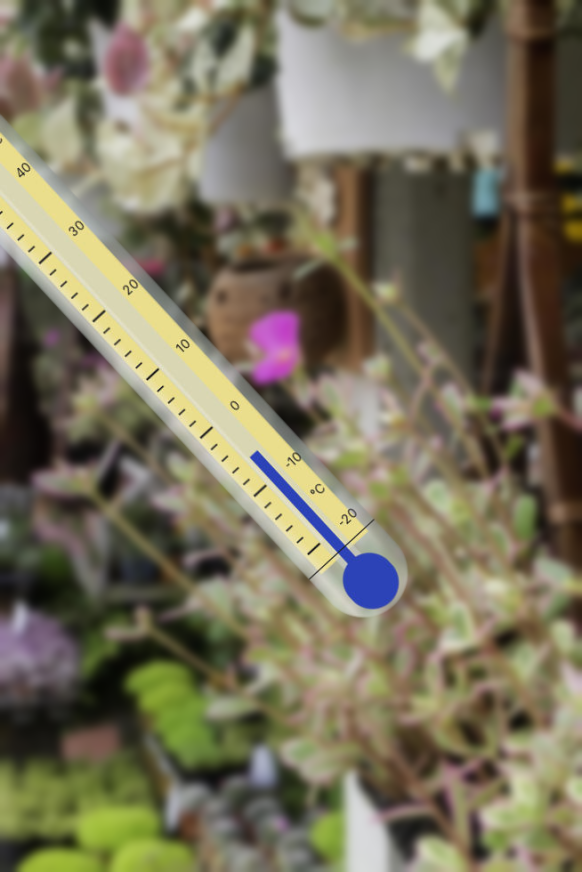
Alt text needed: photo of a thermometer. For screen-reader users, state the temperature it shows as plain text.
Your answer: -6 °C
